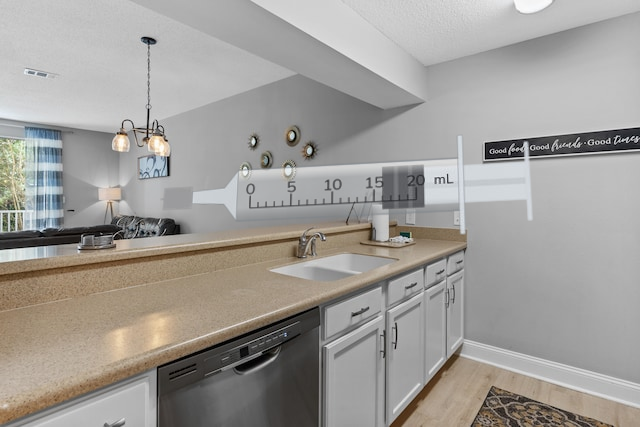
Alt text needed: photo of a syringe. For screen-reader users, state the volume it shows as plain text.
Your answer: 16 mL
